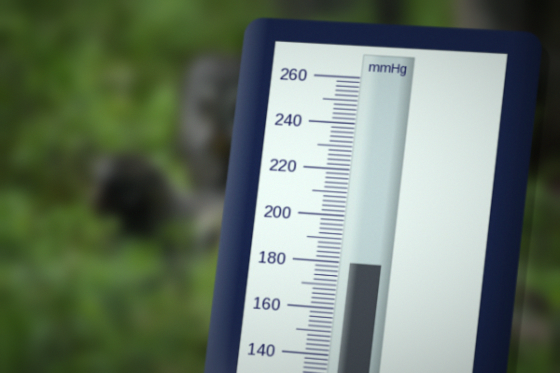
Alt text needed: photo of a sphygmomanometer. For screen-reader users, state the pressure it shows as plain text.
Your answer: 180 mmHg
